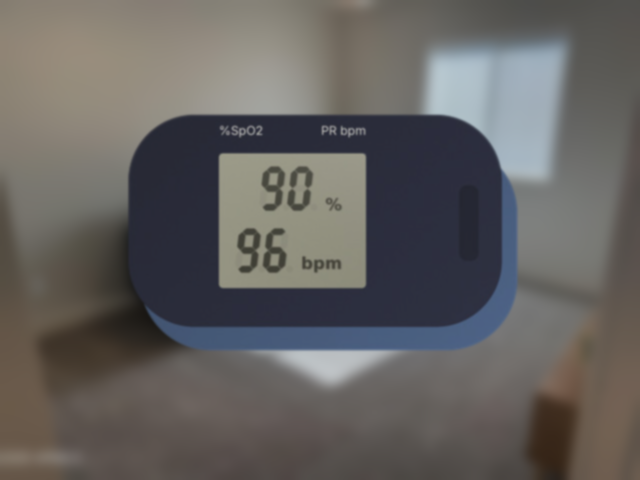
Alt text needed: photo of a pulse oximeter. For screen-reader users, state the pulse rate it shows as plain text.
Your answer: 96 bpm
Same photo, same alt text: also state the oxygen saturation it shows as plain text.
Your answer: 90 %
